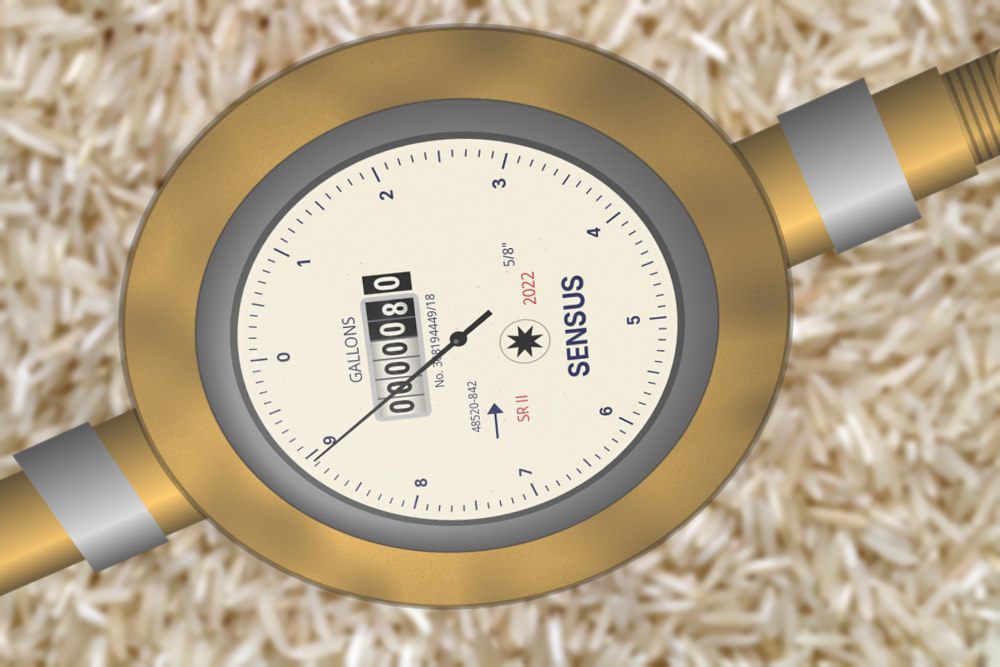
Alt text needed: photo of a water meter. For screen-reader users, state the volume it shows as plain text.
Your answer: 78.9 gal
